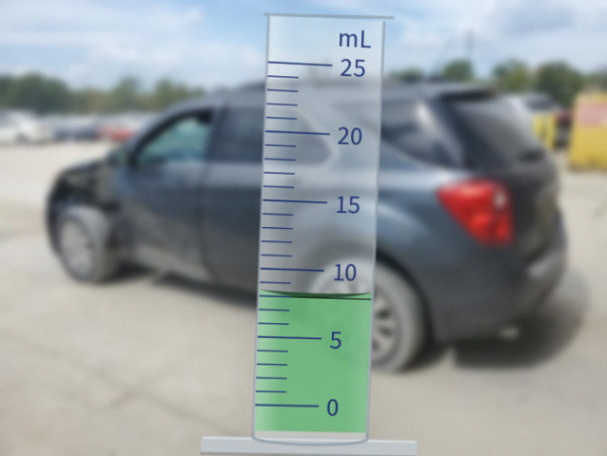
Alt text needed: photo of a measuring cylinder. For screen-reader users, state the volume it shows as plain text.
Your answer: 8 mL
